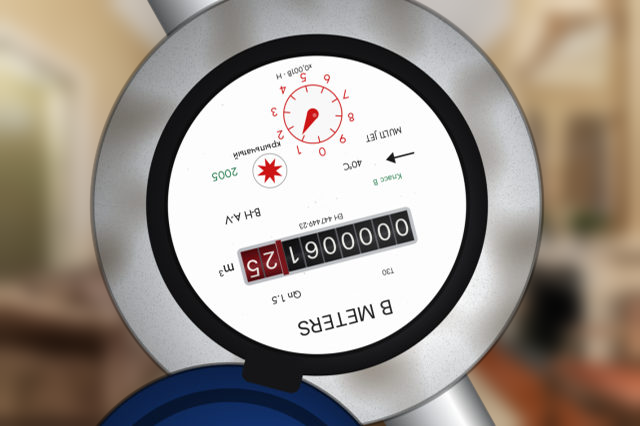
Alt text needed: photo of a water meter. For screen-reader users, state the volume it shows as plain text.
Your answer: 61.251 m³
